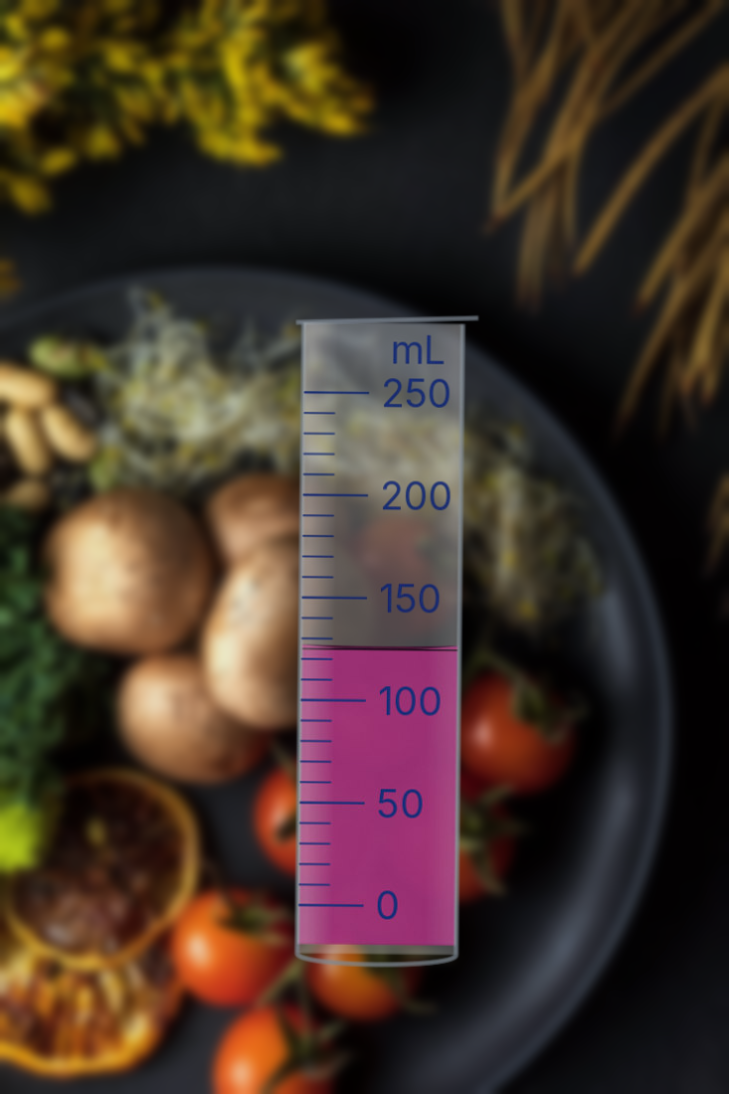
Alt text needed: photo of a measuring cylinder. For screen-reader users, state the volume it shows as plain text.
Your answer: 125 mL
